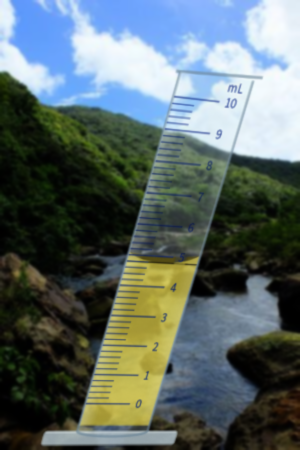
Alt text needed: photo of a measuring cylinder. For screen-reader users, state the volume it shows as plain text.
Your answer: 4.8 mL
